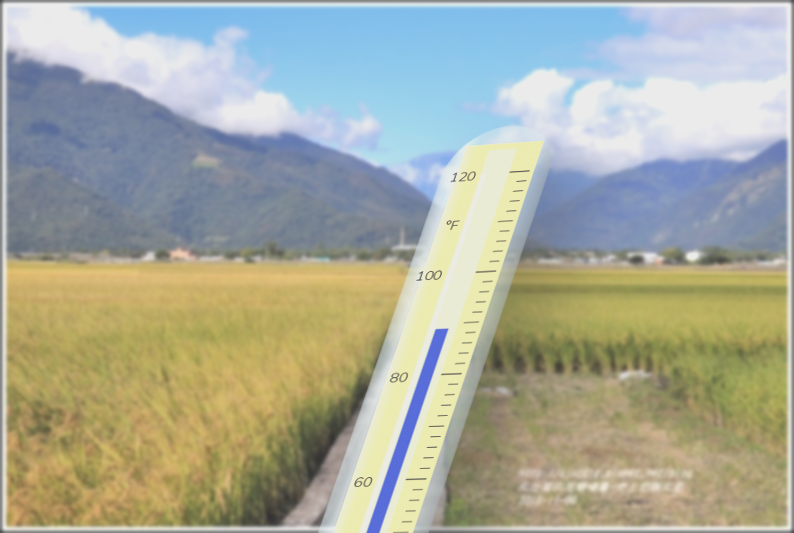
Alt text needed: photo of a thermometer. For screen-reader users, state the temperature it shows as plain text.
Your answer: 89 °F
